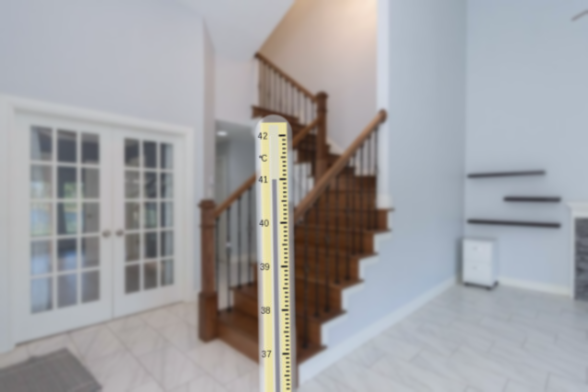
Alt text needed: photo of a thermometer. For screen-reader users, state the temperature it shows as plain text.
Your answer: 41 °C
